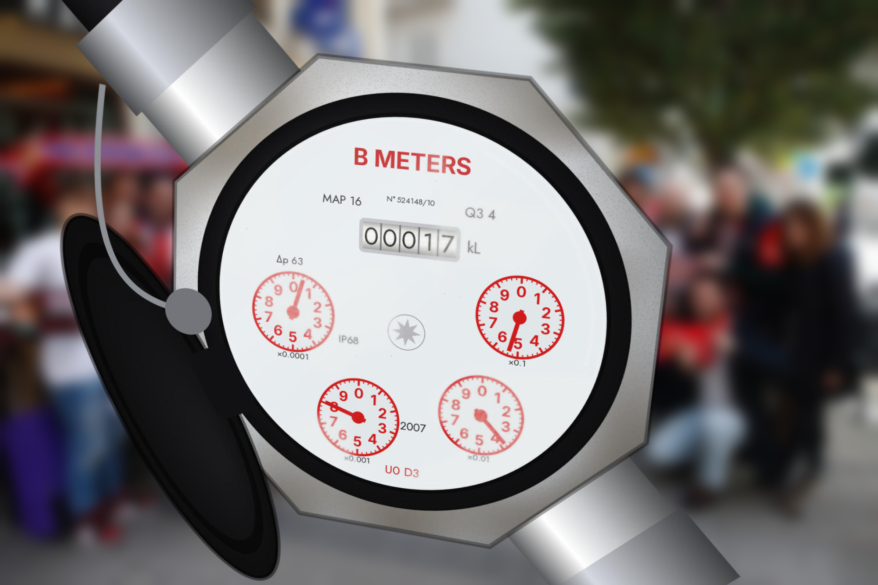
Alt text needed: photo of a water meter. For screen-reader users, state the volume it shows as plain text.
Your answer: 17.5380 kL
